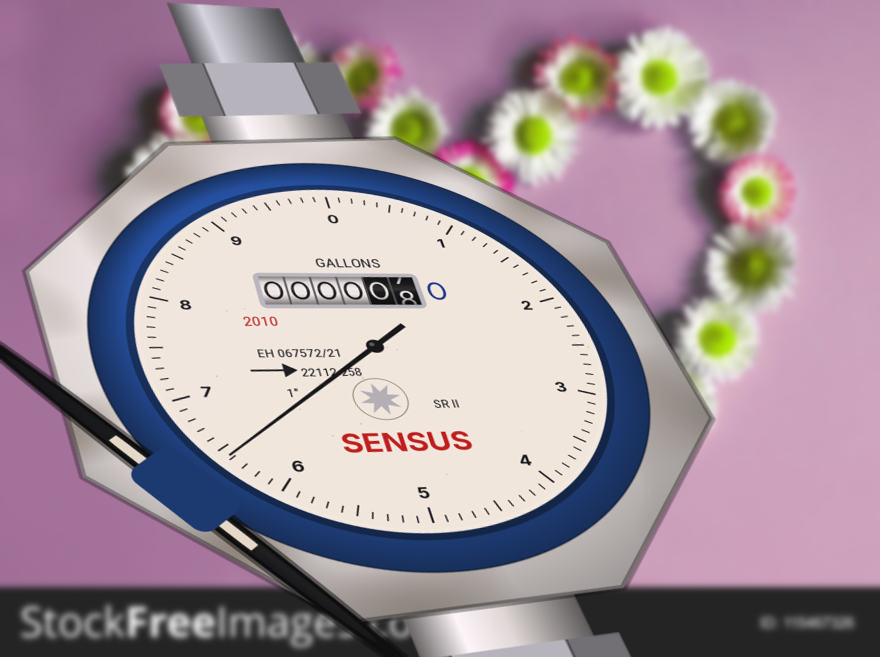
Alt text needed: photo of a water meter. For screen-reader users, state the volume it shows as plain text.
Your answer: 76.4 gal
